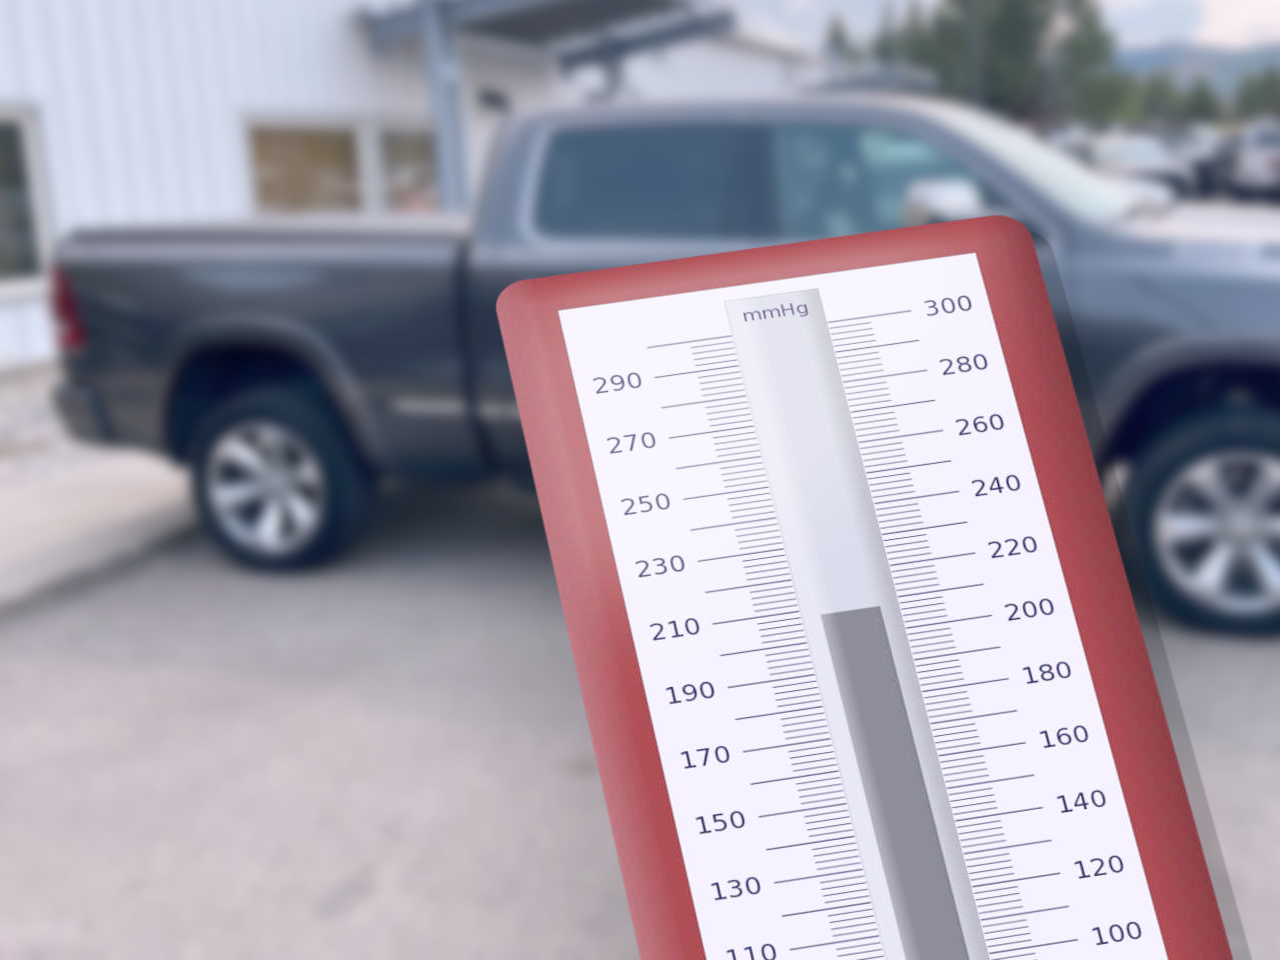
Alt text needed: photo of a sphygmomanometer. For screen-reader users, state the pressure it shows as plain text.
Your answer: 208 mmHg
